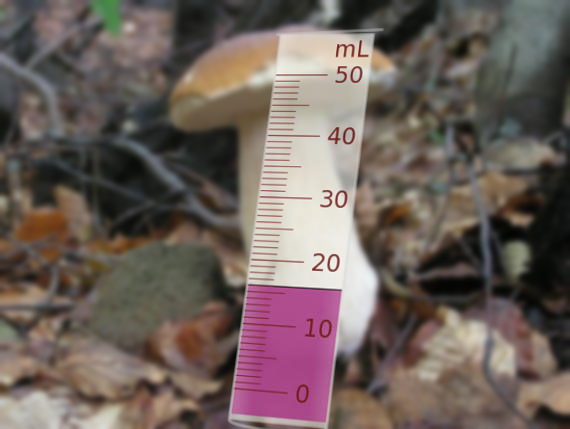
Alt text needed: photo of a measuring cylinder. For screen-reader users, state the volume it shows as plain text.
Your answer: 16 mL
